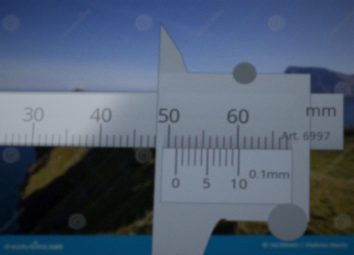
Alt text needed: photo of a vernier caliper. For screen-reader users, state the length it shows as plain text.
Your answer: 51.2 mm
